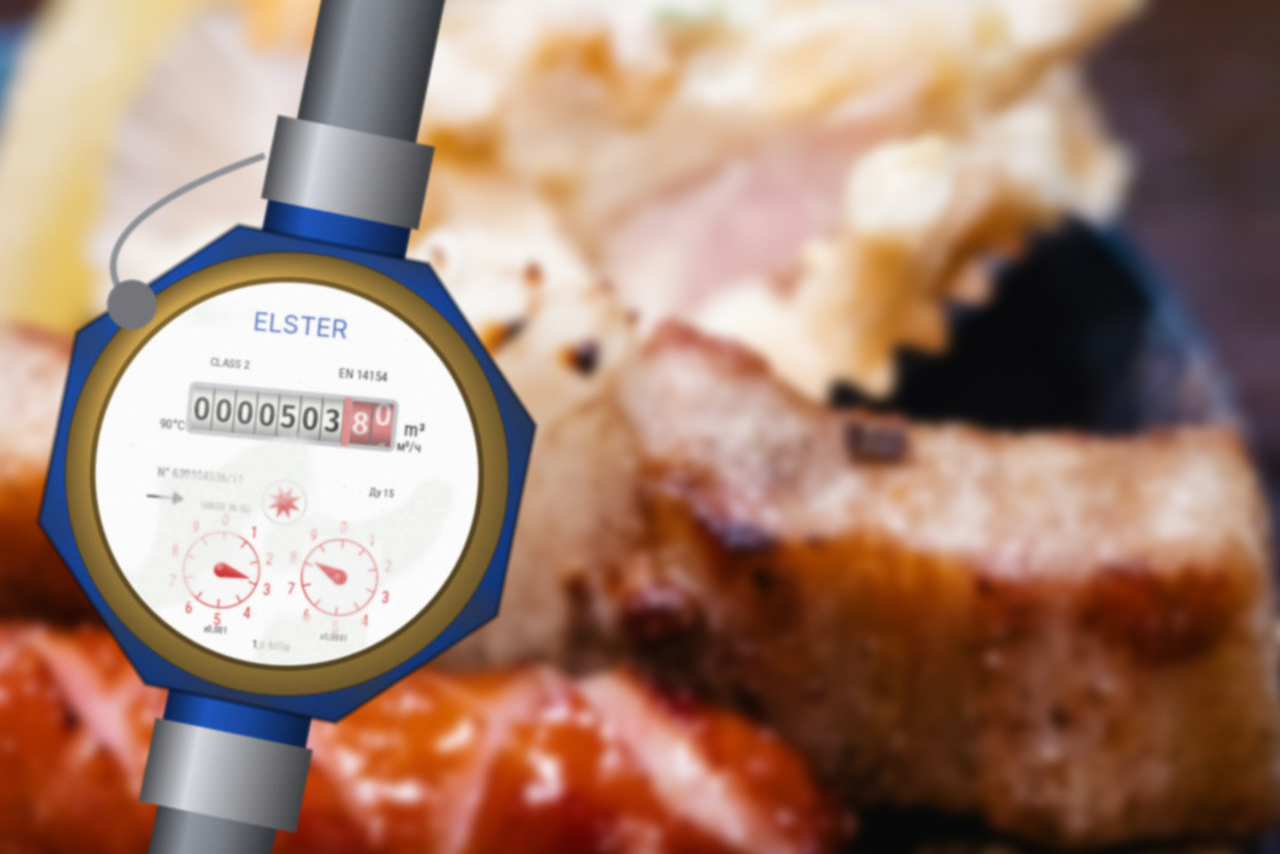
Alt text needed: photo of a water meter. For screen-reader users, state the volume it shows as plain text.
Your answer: 503.8028 m³
